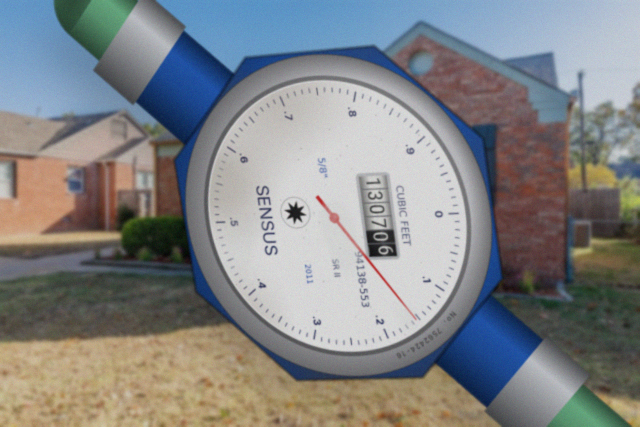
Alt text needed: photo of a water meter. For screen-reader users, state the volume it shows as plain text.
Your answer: 130706.15 ft³
